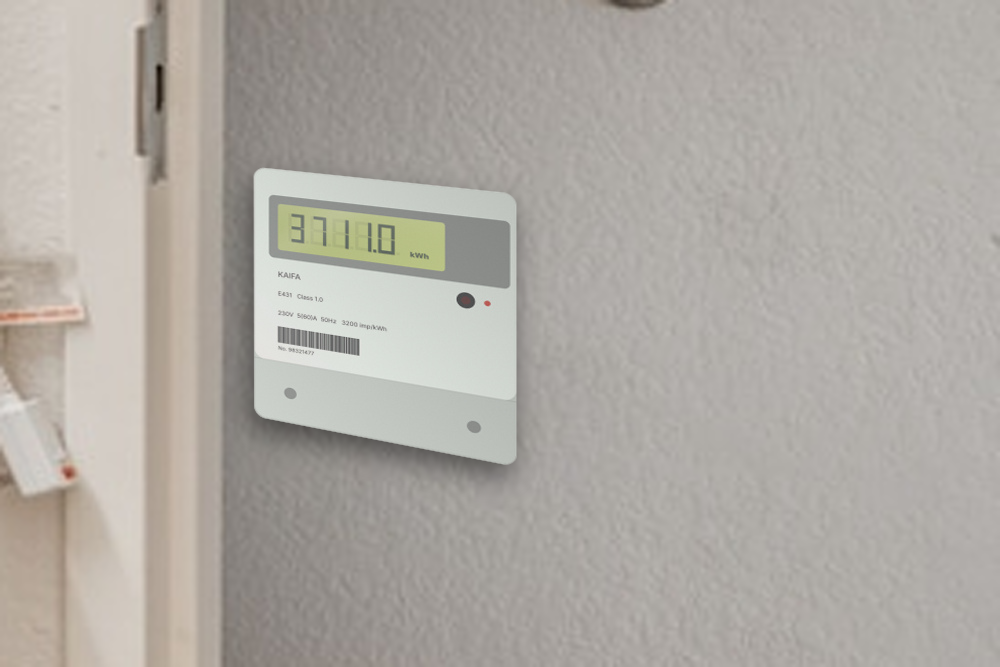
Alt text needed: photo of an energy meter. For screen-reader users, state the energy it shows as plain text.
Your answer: 3711.0 kWh
